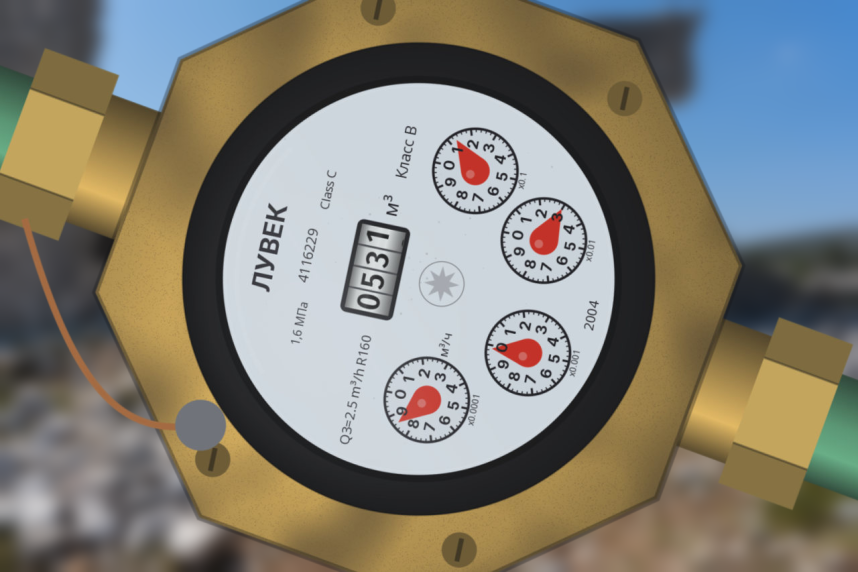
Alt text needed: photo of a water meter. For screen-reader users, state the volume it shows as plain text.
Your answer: 531.1298 m³
